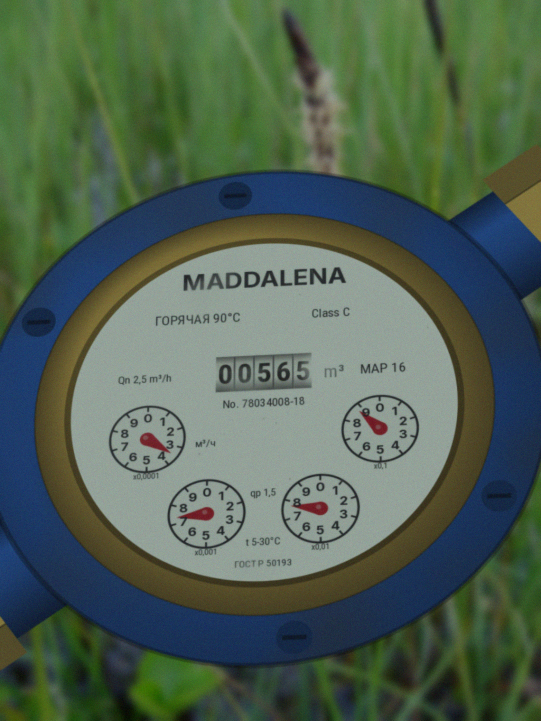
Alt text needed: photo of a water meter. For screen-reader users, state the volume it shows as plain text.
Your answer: 565.8773 m³
